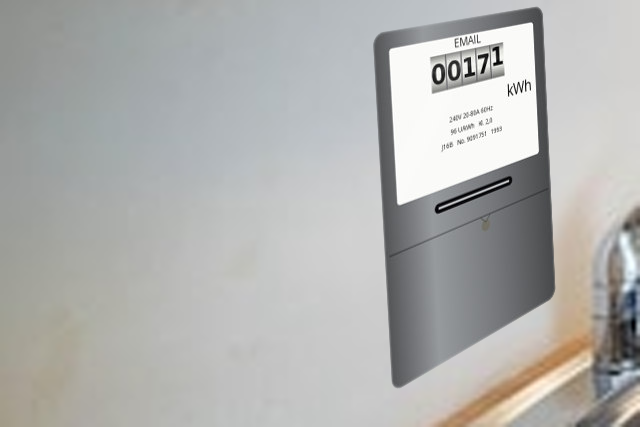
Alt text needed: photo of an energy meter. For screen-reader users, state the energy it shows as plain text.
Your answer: 171 kWh
